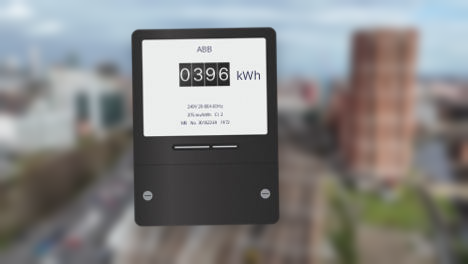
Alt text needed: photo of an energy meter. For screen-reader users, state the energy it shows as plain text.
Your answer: 396 kWh
